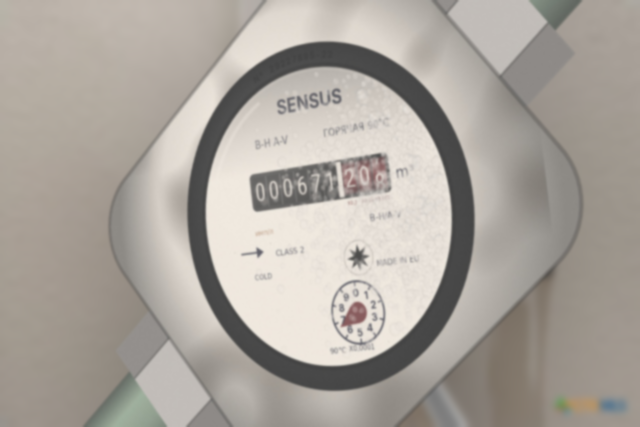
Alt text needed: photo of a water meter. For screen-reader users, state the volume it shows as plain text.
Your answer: 671.2076 m³
